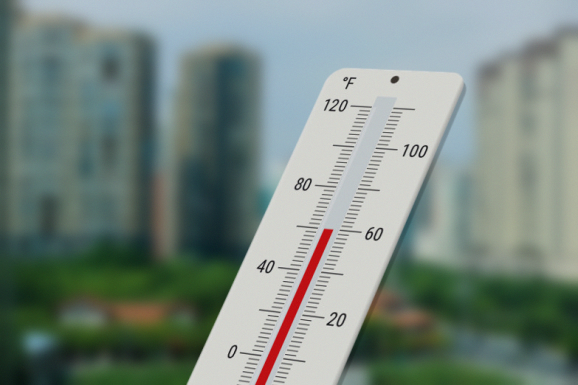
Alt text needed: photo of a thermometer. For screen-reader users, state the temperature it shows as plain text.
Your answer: 60 °F
